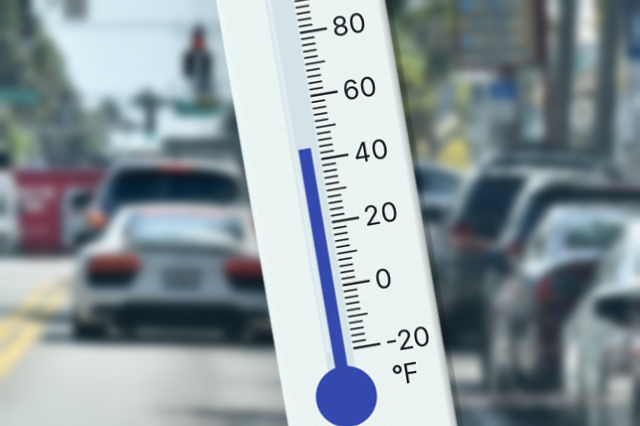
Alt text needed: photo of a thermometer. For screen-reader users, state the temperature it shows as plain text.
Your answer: 44 °F
